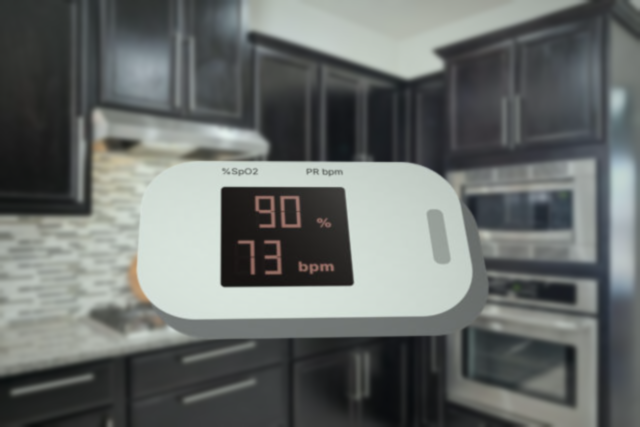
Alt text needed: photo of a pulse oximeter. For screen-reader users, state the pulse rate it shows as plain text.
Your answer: 73 bpm
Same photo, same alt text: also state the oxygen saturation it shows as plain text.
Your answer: 90 %
